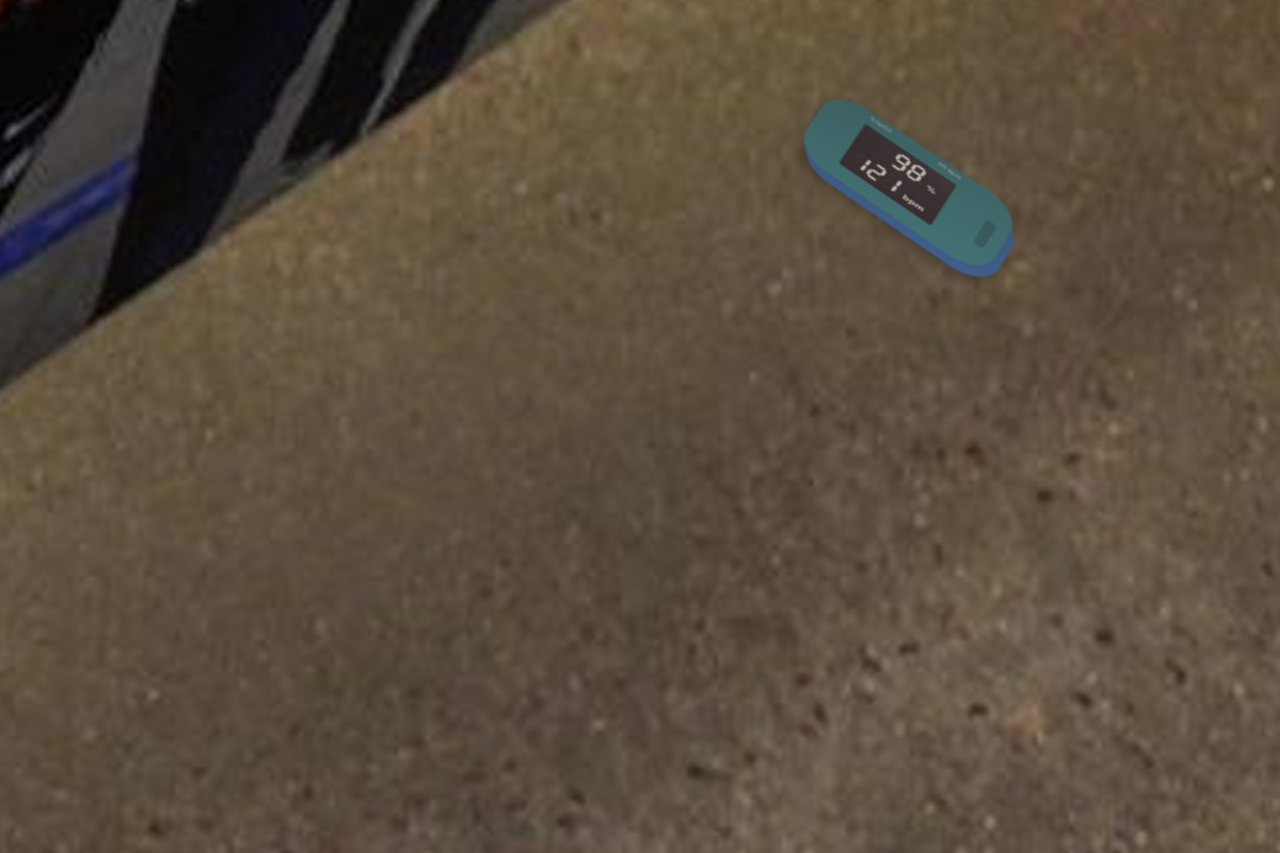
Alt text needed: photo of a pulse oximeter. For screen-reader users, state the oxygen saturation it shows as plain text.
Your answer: 98 %
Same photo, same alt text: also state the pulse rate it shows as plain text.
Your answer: 121 bpm
